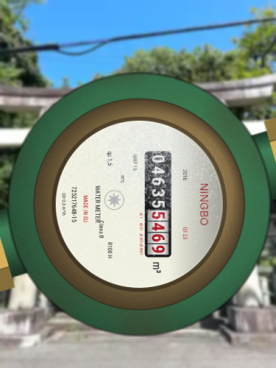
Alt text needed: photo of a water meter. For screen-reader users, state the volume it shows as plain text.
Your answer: 4635.5469 m³
